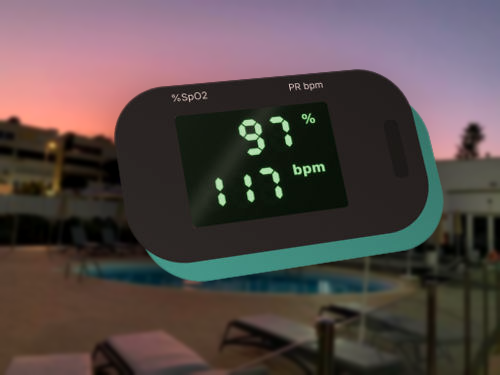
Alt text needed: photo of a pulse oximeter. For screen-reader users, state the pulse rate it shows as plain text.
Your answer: 117 bpm
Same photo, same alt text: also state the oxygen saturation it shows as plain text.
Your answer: 97 %
